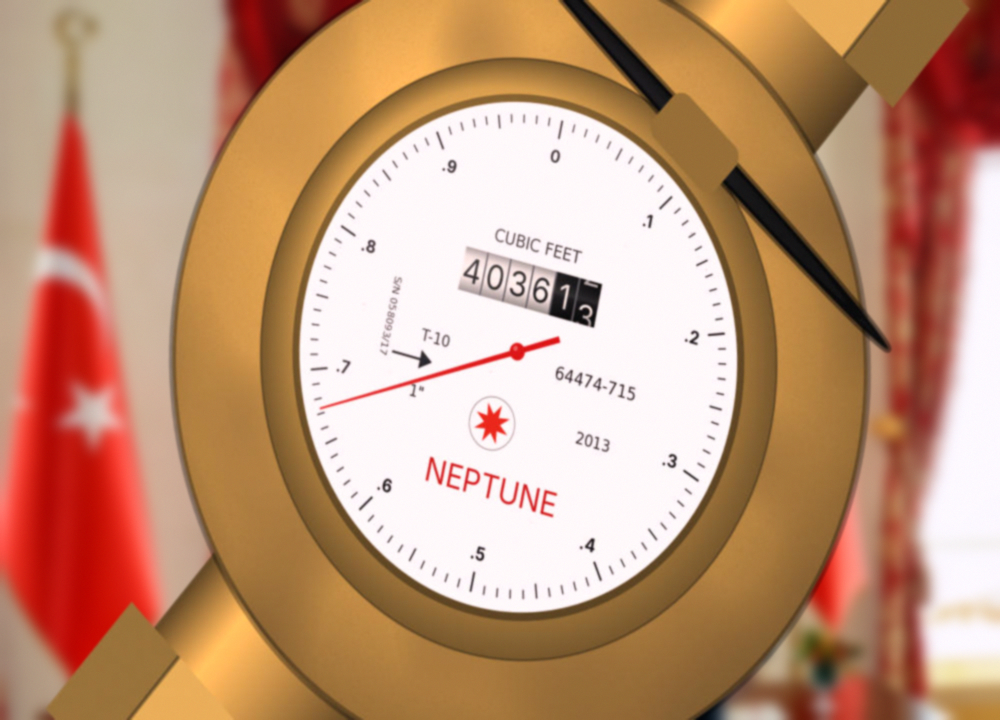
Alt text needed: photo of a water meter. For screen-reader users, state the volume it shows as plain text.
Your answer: 403612.67 ft³
